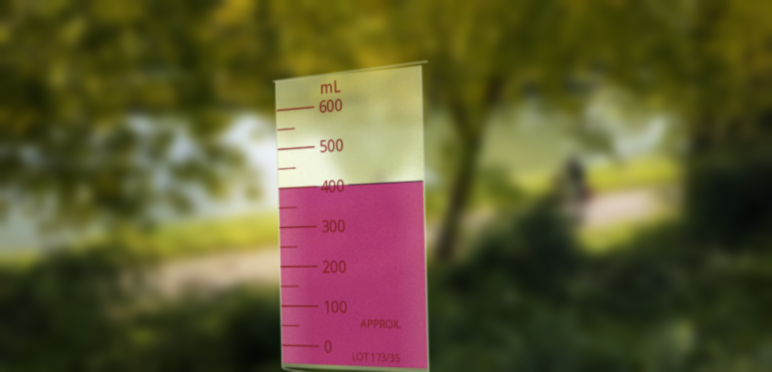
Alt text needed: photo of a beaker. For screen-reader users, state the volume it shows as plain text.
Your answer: 400 mL
